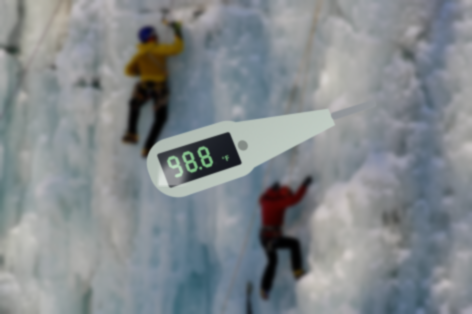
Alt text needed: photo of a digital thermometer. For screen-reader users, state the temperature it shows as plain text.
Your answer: 98.8 °F
